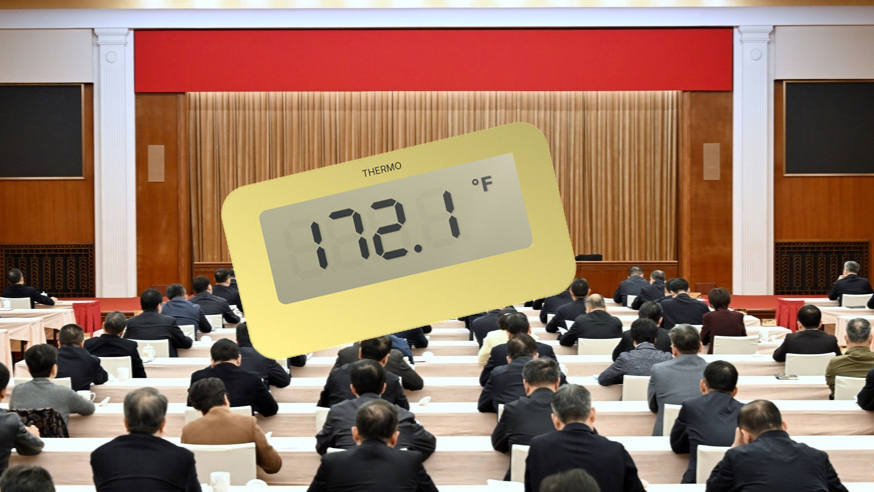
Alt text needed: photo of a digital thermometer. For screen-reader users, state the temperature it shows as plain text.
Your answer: 172.1 °F
